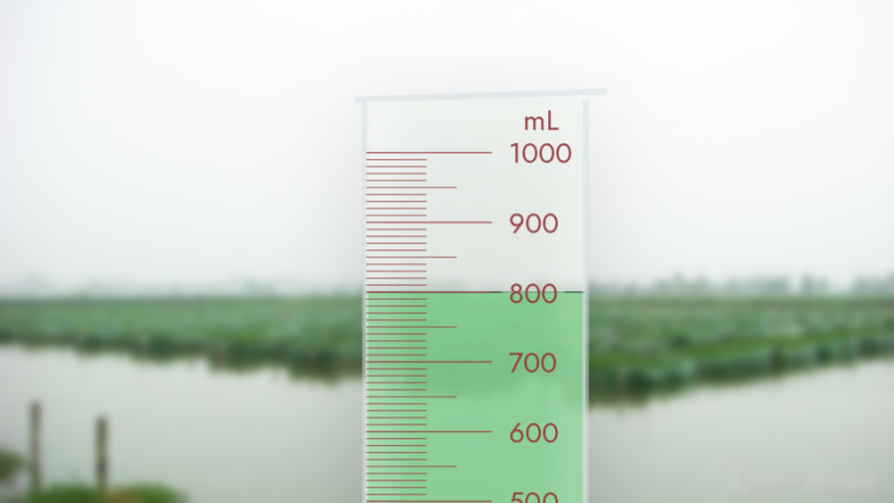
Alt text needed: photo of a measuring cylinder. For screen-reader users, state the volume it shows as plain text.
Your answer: 800 mL
